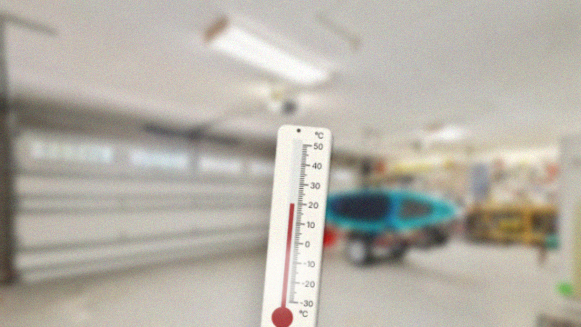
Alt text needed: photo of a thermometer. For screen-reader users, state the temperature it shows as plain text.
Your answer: 20 °C
